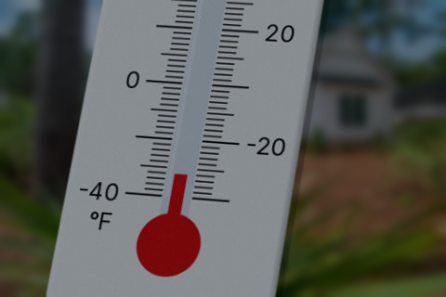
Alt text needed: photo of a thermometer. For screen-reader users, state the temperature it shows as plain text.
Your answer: -32 °F
